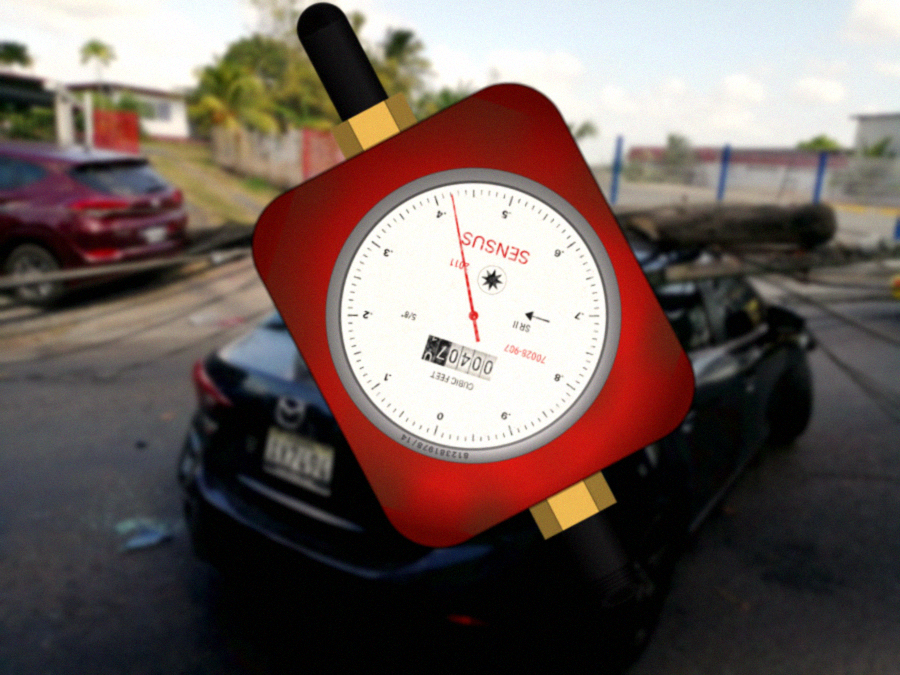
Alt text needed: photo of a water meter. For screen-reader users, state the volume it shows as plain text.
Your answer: 4070.42 ft³
